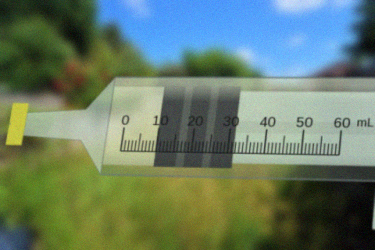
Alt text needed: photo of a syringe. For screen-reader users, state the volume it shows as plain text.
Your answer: 10 mL
